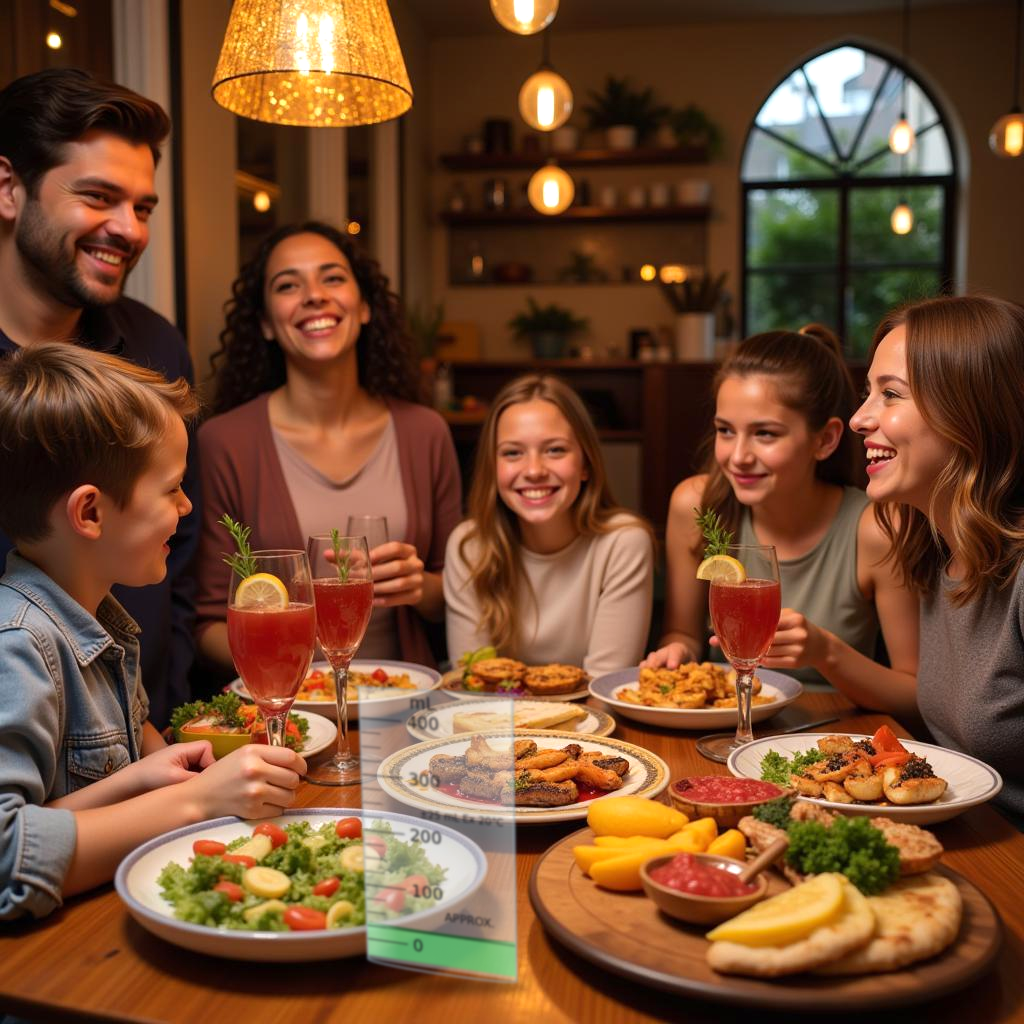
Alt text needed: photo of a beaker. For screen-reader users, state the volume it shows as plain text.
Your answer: 25 mL
